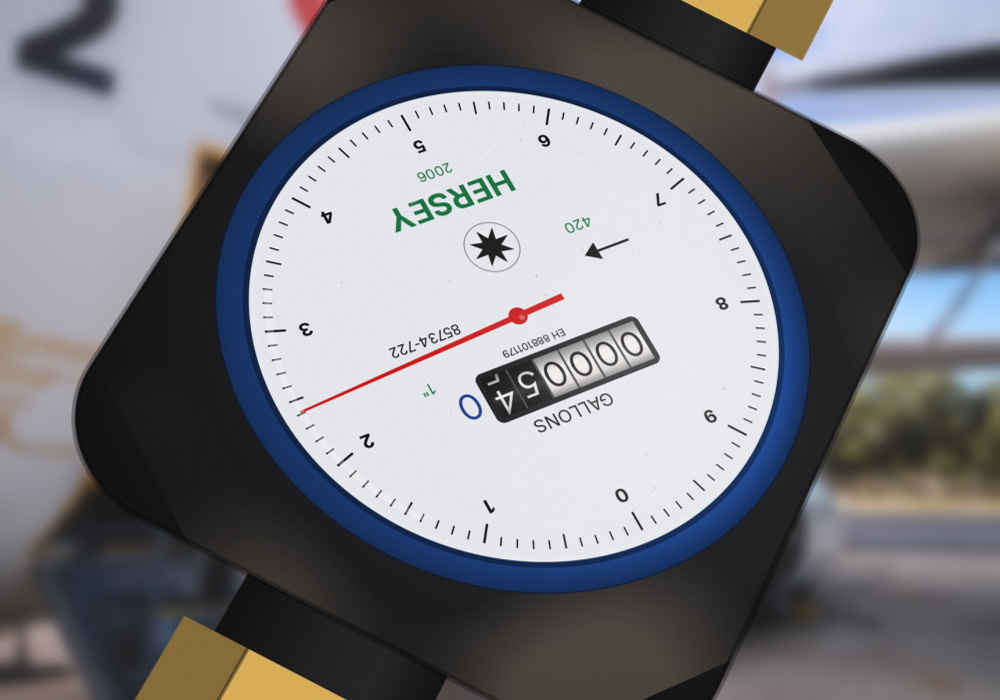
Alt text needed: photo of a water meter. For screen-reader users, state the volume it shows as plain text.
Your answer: 542.4 gal
